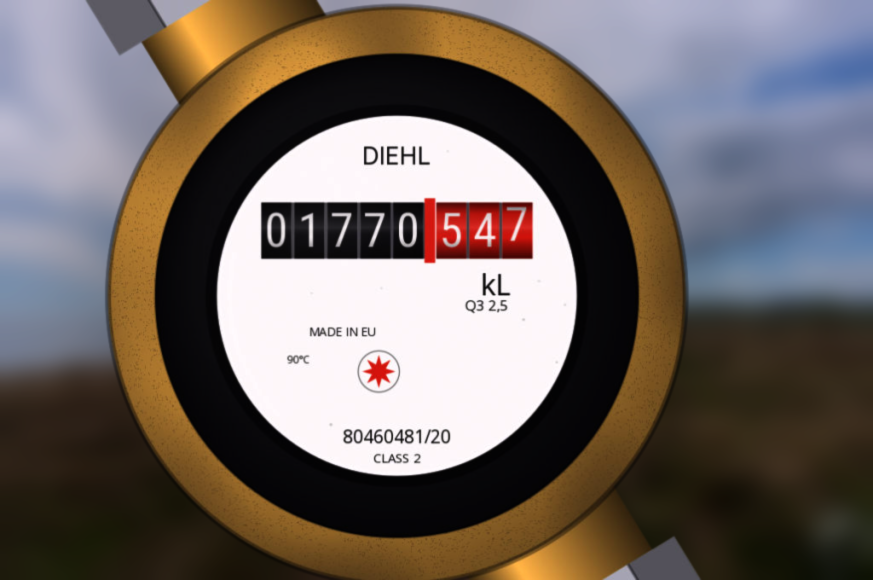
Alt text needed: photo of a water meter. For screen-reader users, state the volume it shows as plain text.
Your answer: 1770.547 kL
